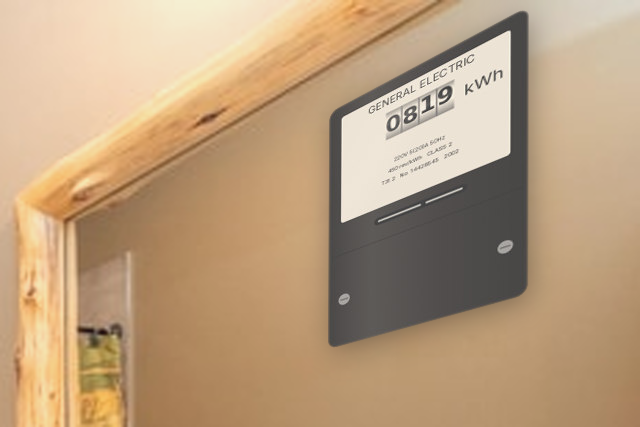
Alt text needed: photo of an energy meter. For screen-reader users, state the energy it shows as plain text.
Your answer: 819 kWh
